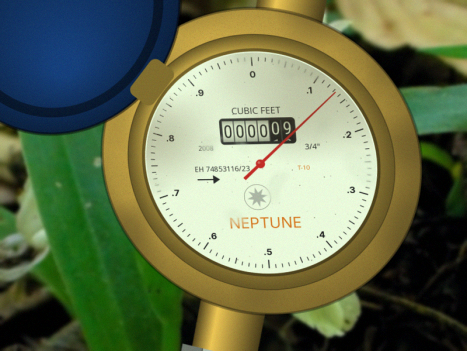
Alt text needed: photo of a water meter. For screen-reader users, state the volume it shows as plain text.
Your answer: 9.13 ft³
